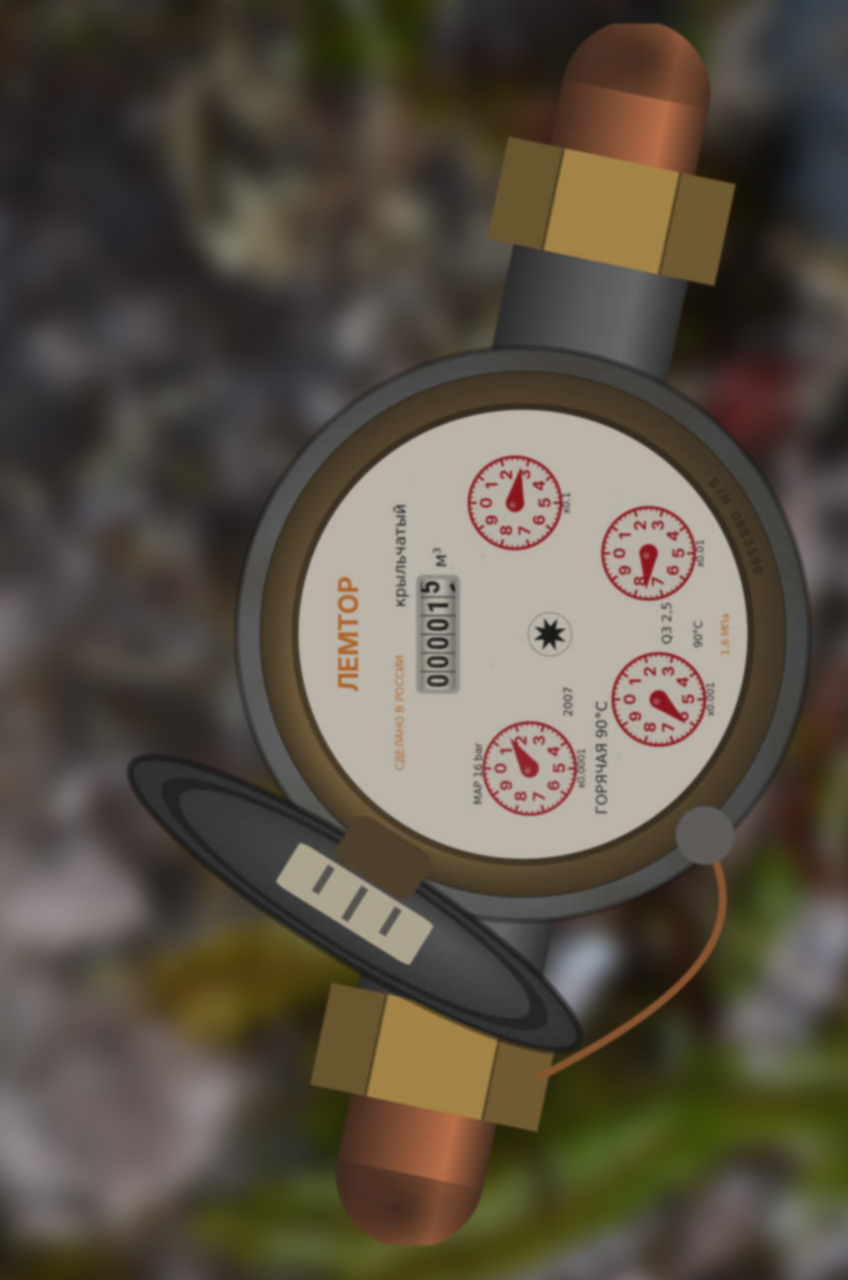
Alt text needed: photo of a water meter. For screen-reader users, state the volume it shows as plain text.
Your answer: 15.2761 m³
